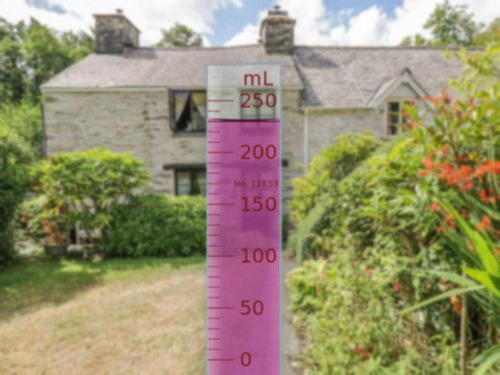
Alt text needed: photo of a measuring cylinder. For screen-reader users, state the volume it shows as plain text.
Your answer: 230 mL
